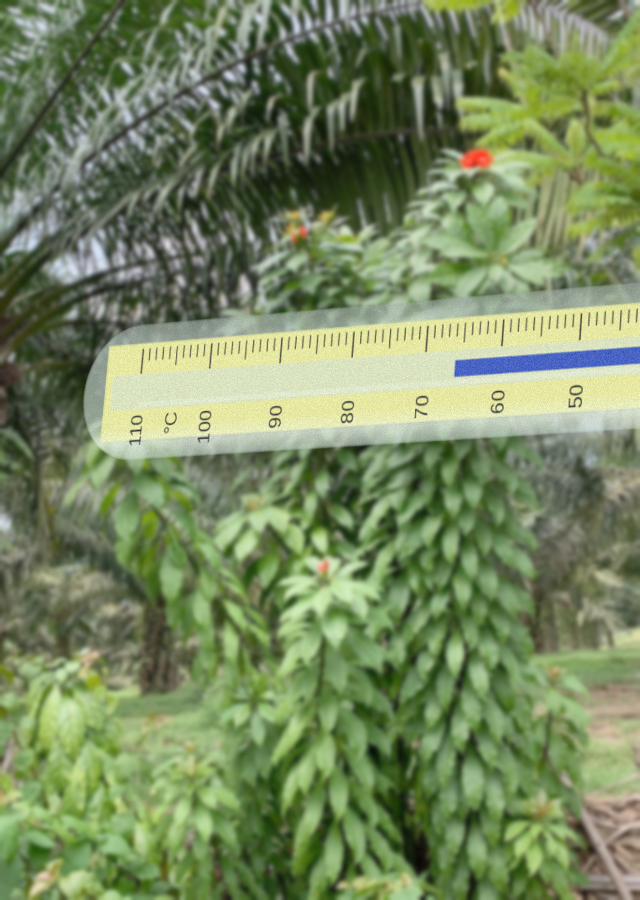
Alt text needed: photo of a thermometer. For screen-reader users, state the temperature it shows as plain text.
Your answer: 66 °C
